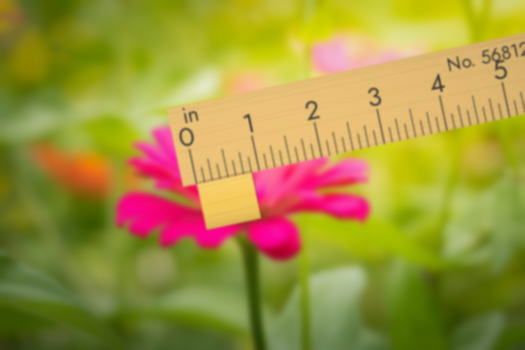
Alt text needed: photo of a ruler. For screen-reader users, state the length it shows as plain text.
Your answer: 0.875 in
